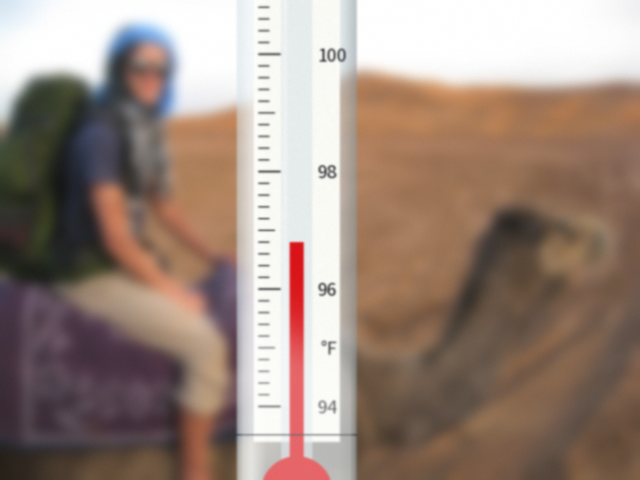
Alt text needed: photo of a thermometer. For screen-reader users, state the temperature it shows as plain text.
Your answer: 96.8 °F
